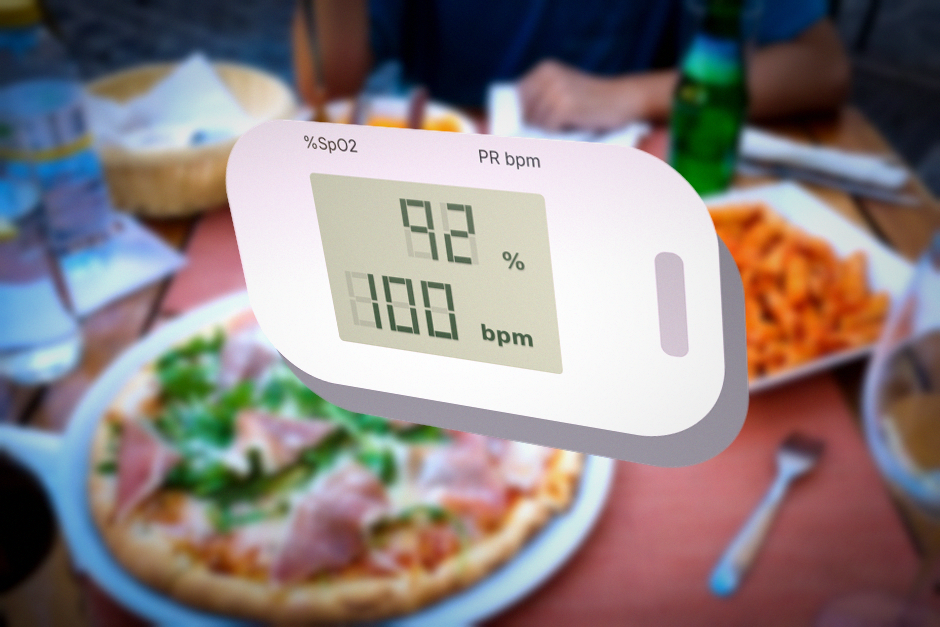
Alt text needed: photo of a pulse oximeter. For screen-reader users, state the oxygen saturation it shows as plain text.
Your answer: 92 %
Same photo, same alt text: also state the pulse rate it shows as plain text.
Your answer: 100 bpm
